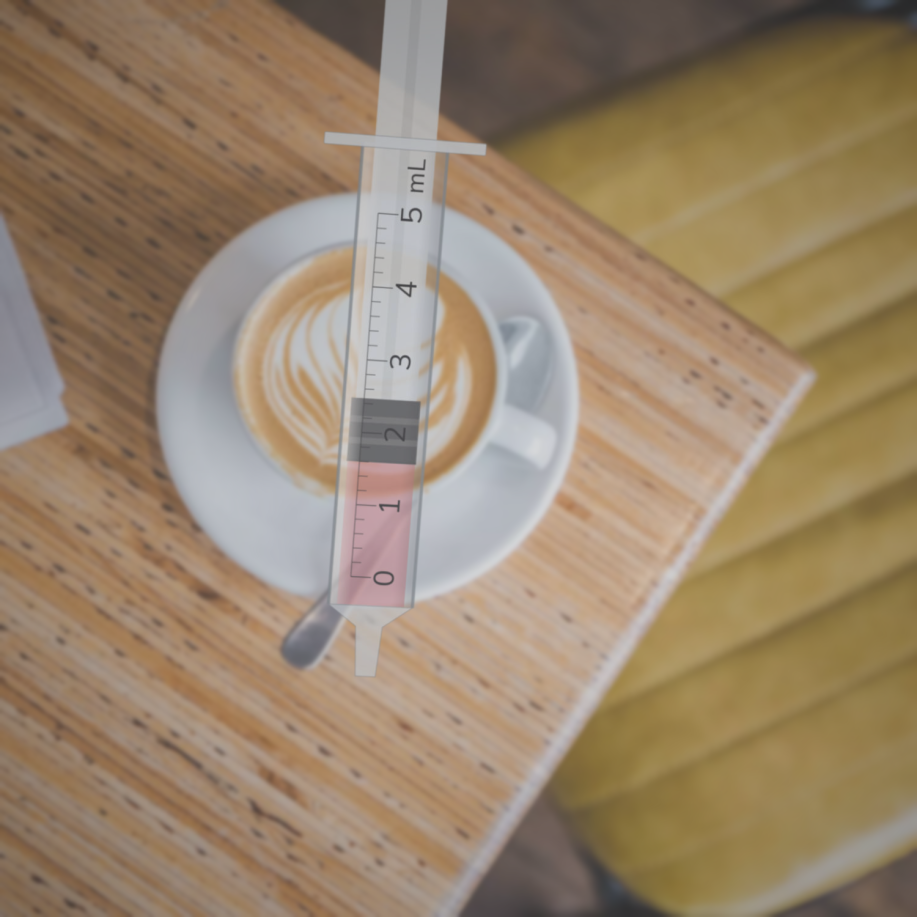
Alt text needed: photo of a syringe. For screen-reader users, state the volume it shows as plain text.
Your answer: 1.6 mL
